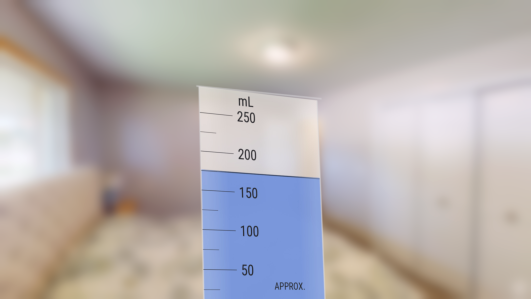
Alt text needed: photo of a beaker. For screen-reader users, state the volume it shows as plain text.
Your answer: 175 mL
